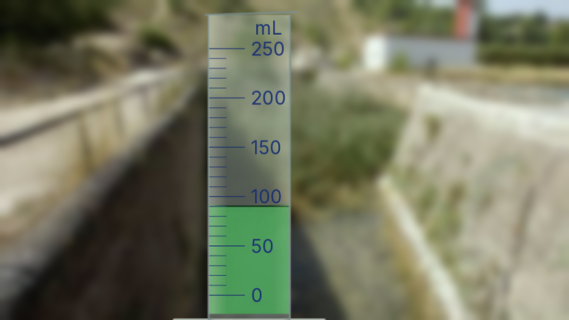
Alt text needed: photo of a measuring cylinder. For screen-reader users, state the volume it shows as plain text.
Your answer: 90 mL
